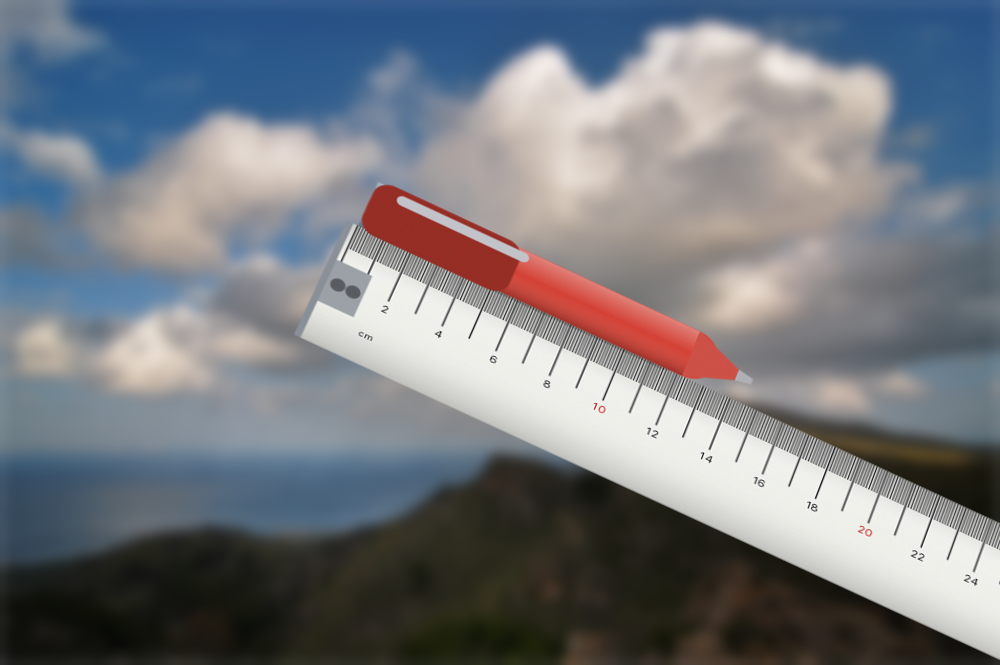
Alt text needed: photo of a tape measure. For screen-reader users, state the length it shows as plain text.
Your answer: 14.5 cm
